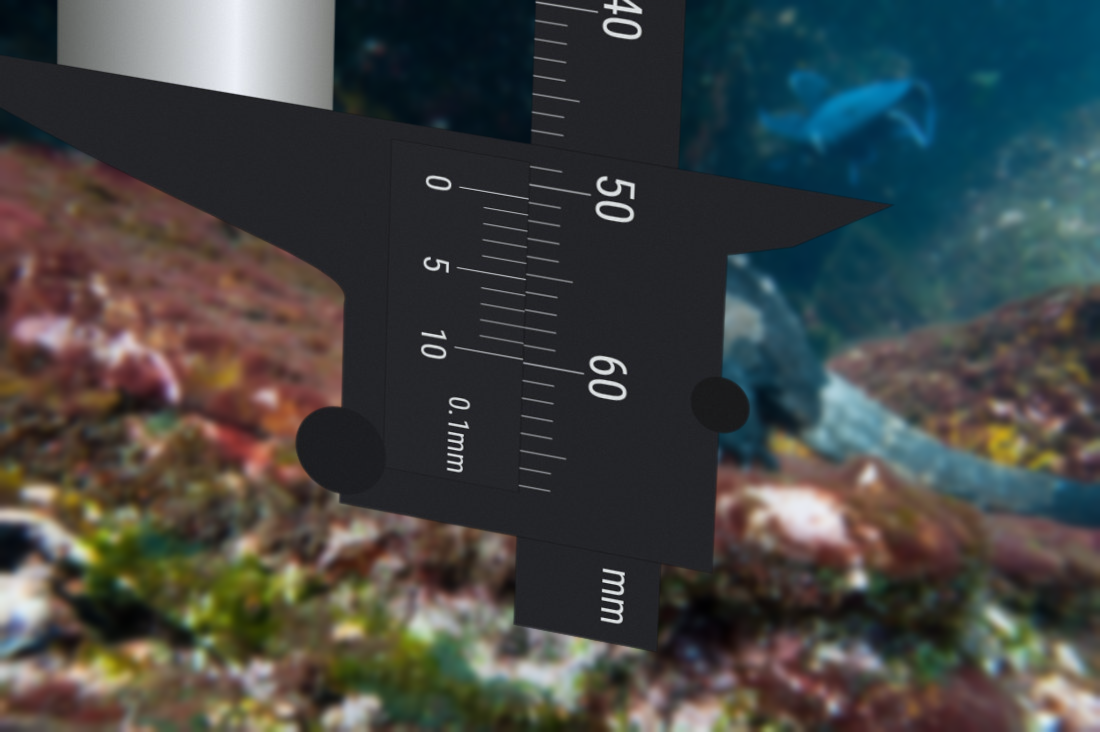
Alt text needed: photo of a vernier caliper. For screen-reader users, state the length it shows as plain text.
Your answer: 50.8 mm
